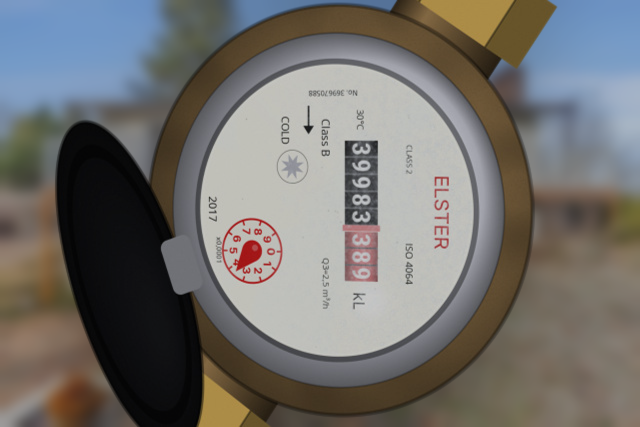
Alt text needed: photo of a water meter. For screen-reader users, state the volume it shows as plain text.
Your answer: 39983.3893 kL
